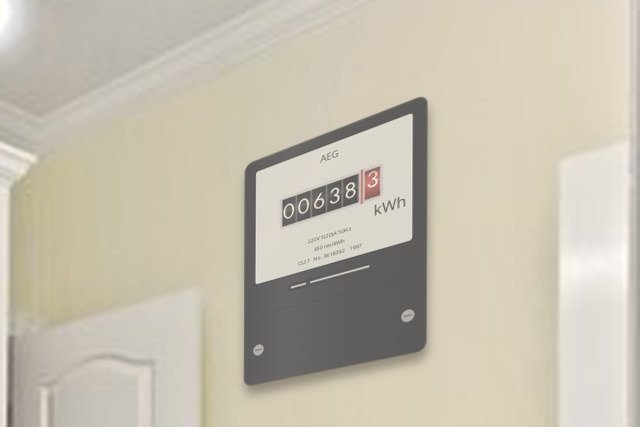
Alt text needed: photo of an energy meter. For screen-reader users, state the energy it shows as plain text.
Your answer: 638.3 kWh
